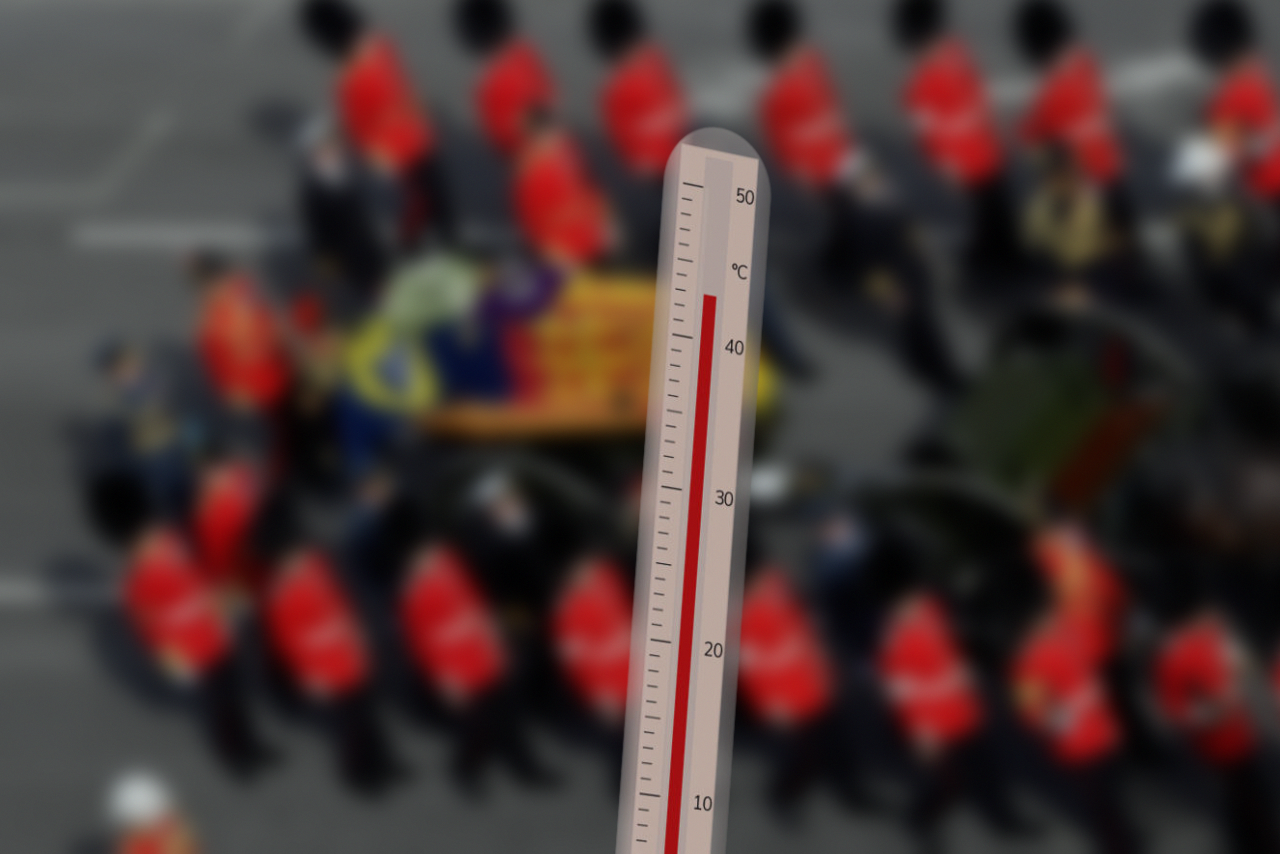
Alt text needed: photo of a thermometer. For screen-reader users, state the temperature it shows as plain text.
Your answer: 43 °C
